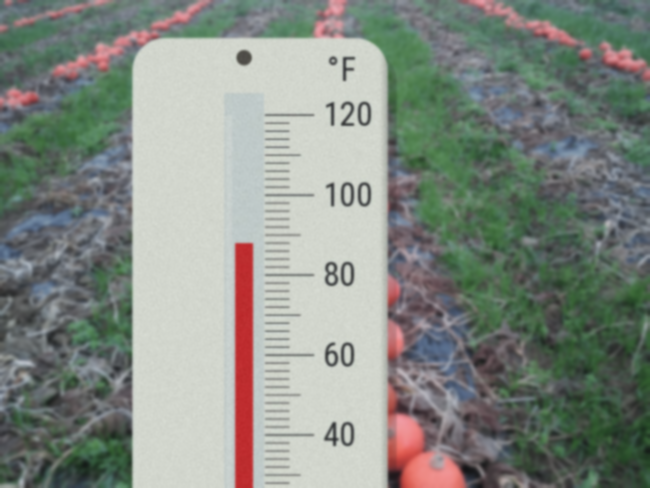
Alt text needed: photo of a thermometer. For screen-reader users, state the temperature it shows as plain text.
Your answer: 88 °F
